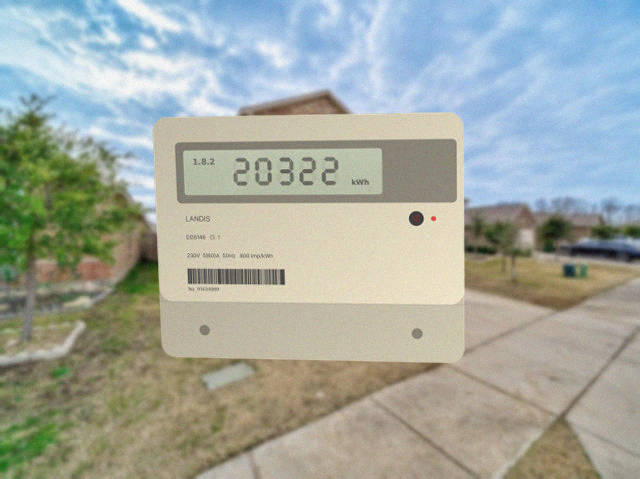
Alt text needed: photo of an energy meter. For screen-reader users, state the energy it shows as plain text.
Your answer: 20322 kWh
